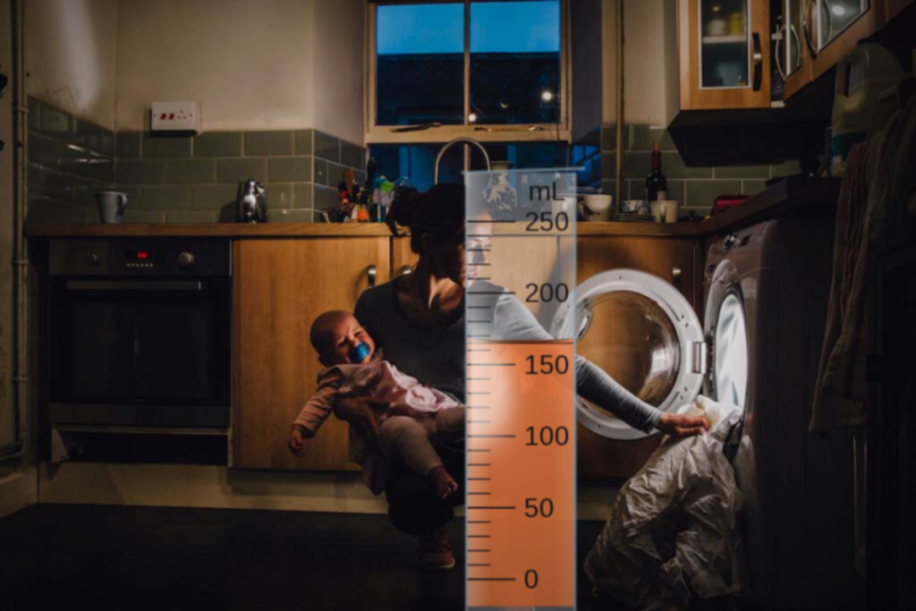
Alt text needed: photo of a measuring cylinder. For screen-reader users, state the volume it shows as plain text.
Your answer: 165 mL
